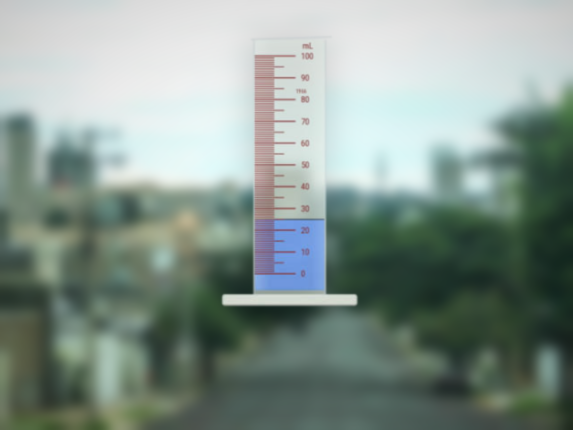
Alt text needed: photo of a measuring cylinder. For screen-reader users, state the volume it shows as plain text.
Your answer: 25 mL
